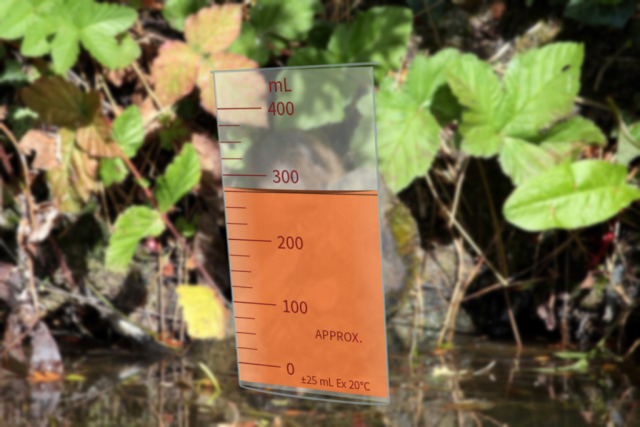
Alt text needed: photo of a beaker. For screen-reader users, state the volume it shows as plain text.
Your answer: 275 mL
